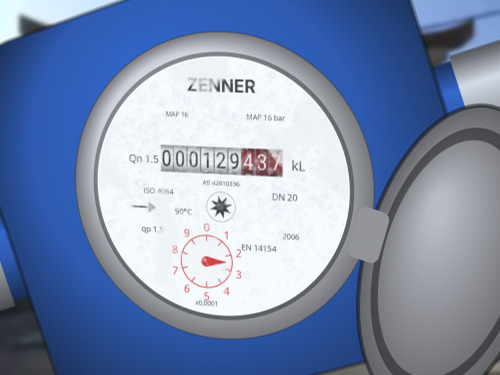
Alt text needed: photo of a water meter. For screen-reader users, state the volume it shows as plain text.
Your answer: 129.4372 kL
